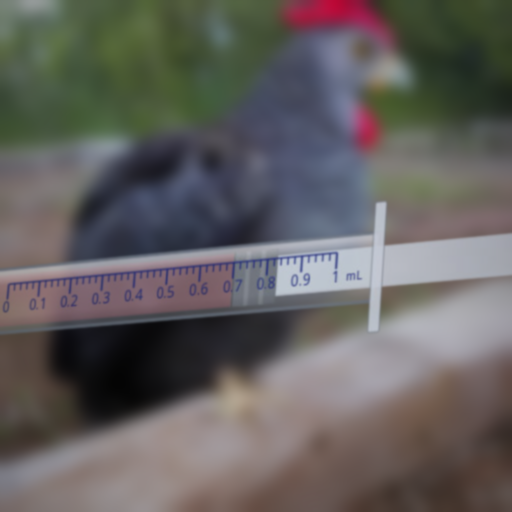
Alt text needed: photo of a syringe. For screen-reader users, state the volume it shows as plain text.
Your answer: 0.7 mL
